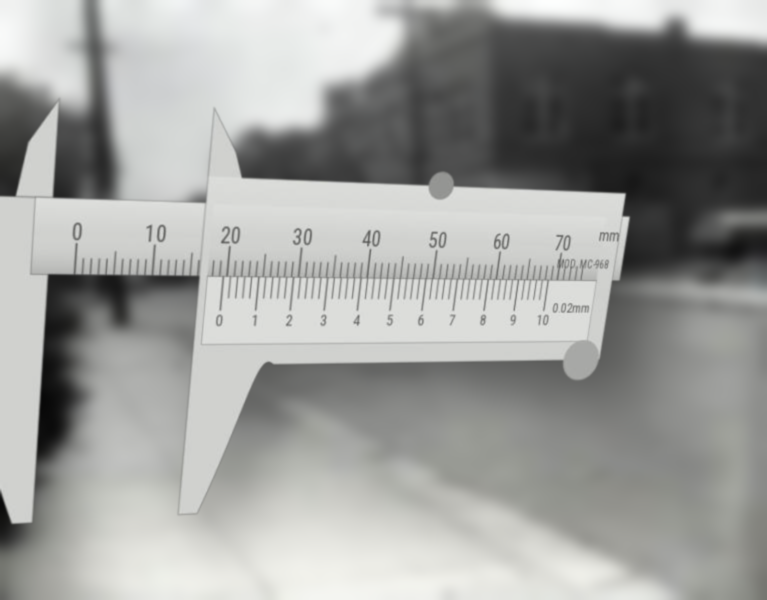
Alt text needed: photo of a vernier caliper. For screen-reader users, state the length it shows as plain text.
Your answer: 19.5 mm
